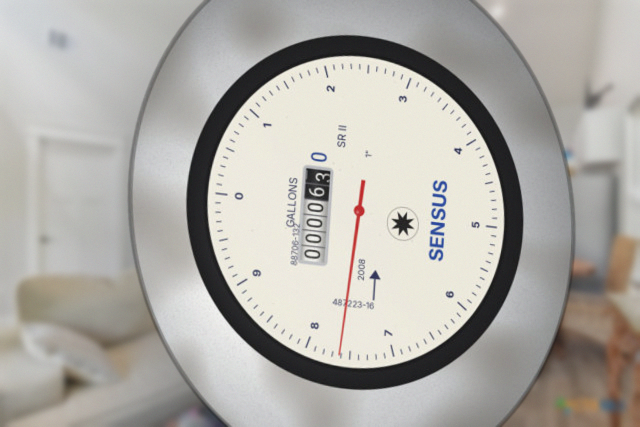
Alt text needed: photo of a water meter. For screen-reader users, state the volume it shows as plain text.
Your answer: 627.6 gal
